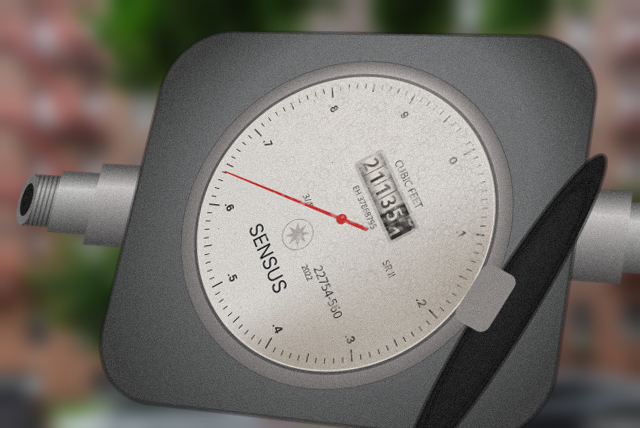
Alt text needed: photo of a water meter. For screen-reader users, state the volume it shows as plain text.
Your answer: 211350.64 ft³
